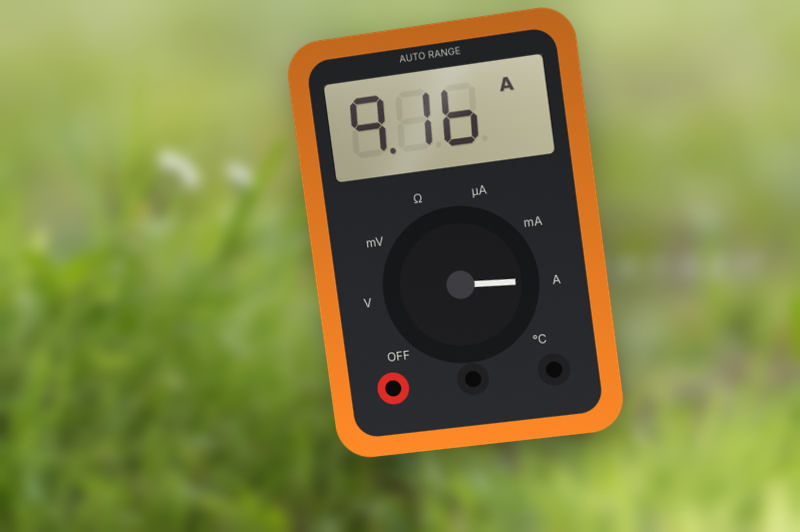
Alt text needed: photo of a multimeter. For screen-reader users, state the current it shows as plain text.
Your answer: 9.16 A
